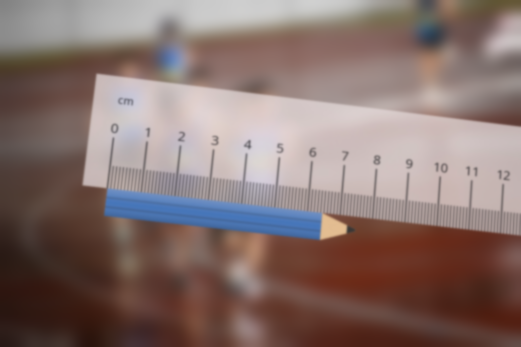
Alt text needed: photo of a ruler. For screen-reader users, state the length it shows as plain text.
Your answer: 7.5 cm
